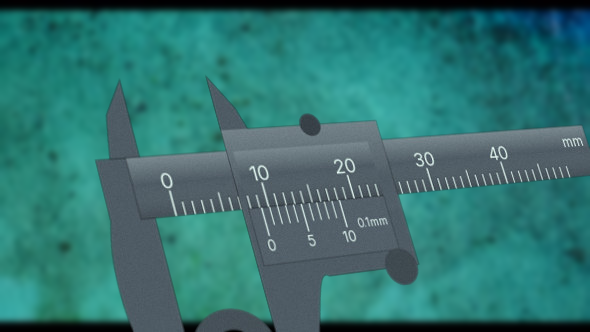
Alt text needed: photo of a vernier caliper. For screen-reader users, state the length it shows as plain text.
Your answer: 9.2 mm
